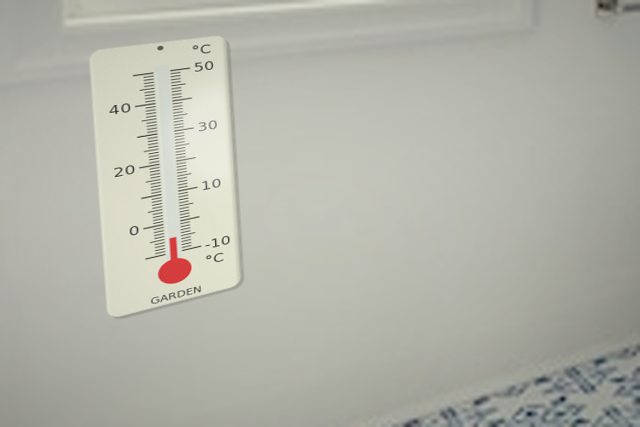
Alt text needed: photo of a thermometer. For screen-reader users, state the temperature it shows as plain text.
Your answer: -5 °C
